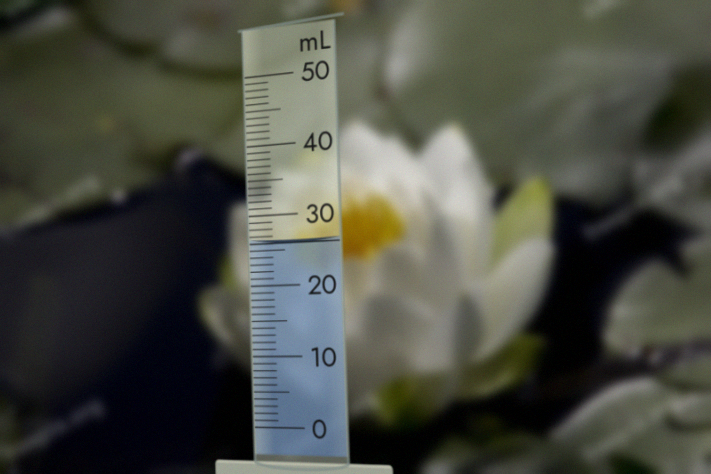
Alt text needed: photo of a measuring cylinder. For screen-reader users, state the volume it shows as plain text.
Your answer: 26 mL
